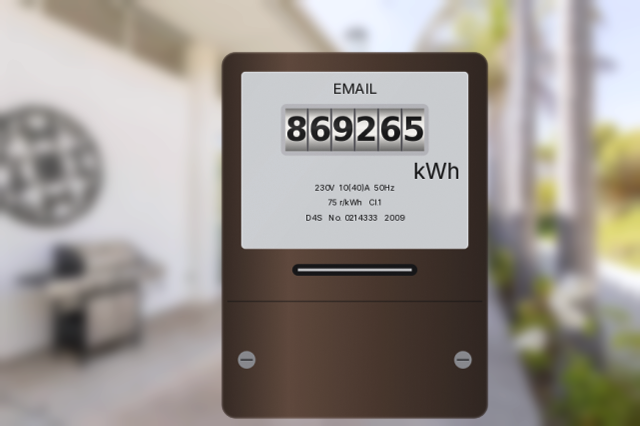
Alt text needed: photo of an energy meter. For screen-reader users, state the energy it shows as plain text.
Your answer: 869265 kWh
